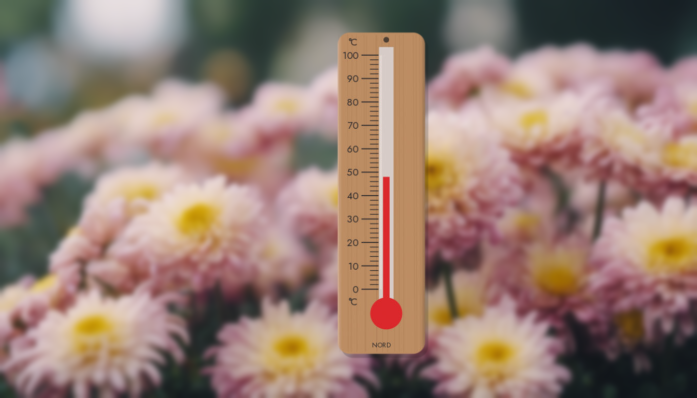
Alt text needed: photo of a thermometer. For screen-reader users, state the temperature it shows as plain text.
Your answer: 48 °C
